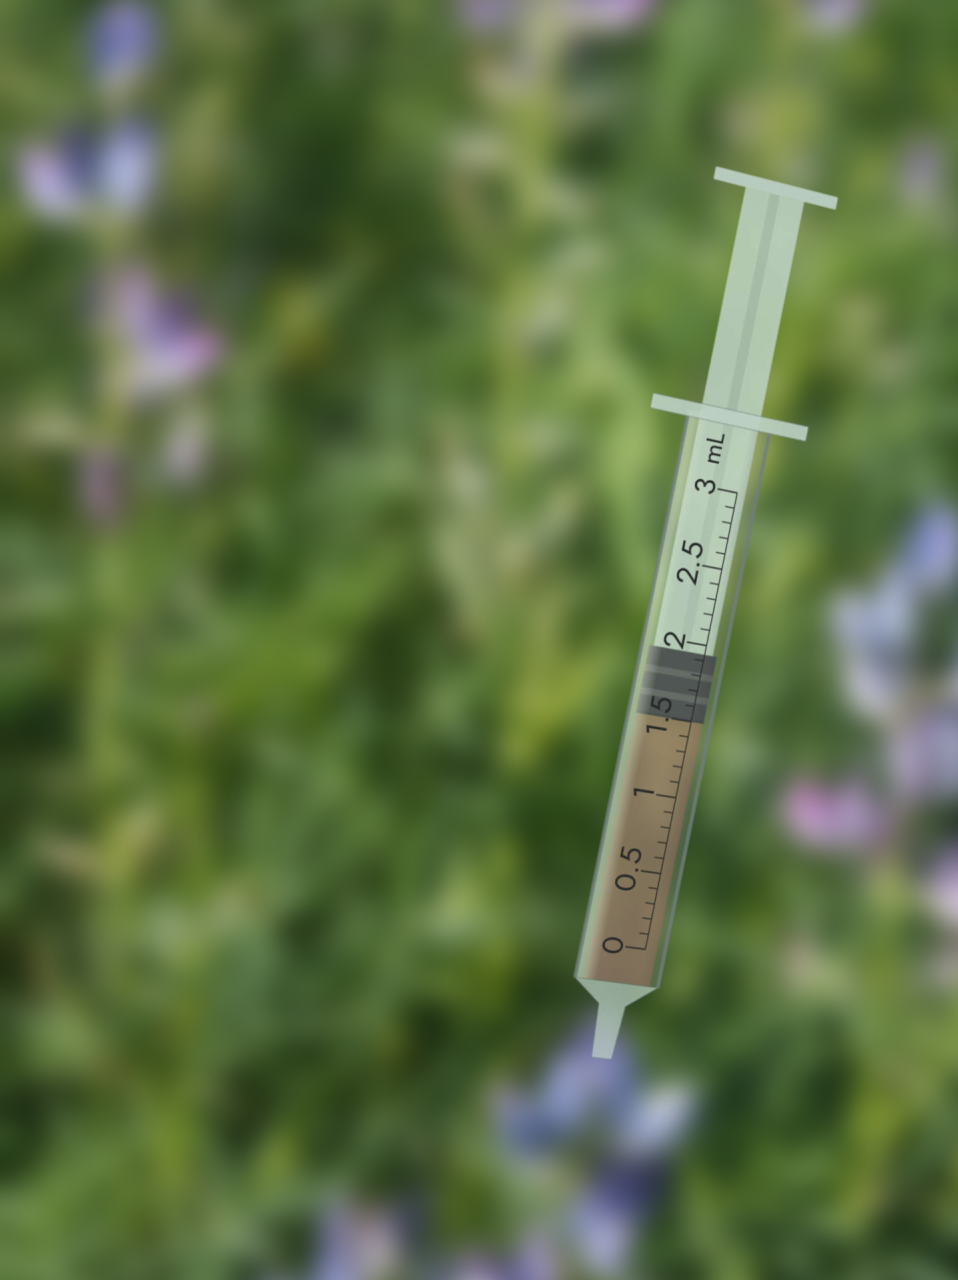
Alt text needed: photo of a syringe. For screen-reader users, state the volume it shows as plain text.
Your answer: 1.5 mL
